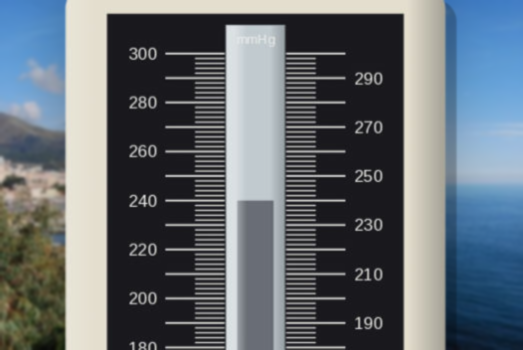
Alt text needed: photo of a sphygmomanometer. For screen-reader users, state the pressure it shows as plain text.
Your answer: 240 mmHg
